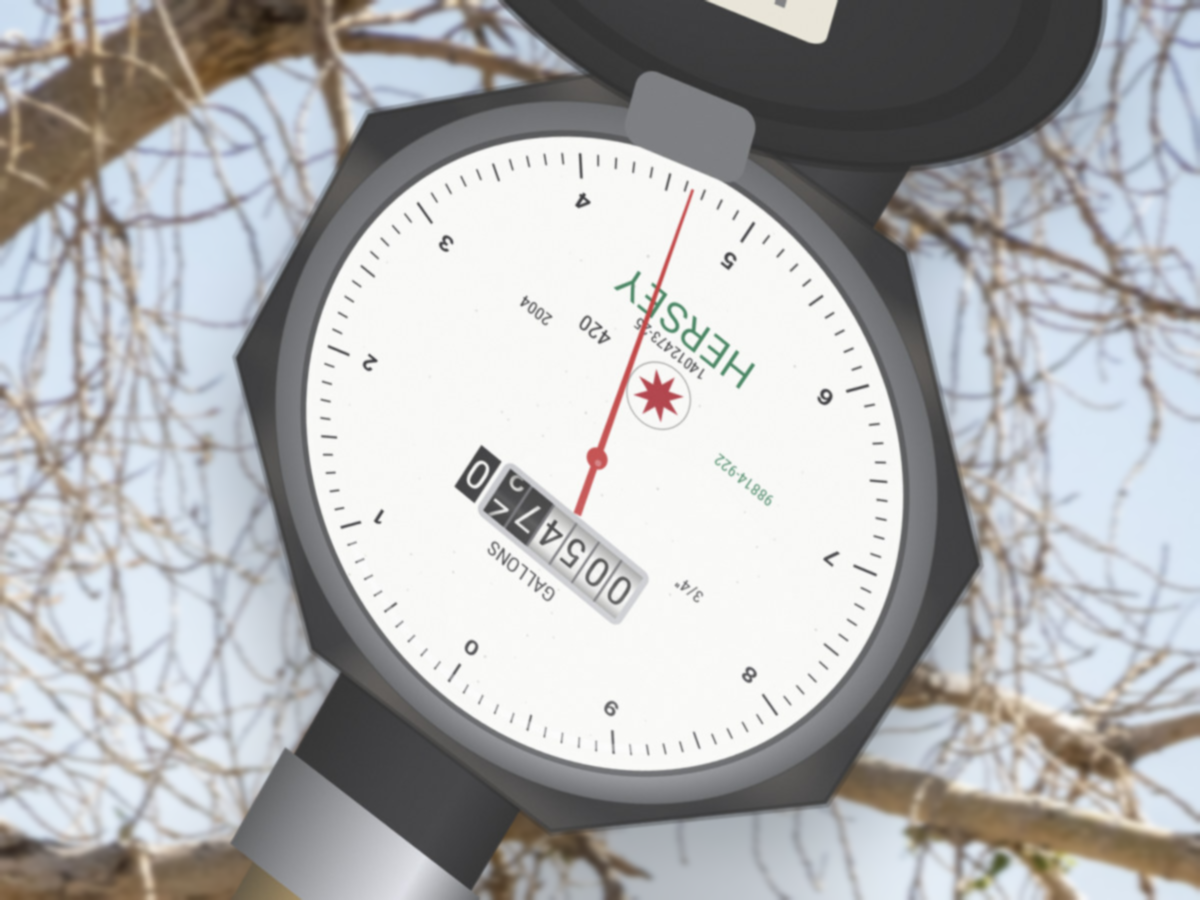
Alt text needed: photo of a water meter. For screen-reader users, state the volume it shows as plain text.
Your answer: 54724.6 gal
